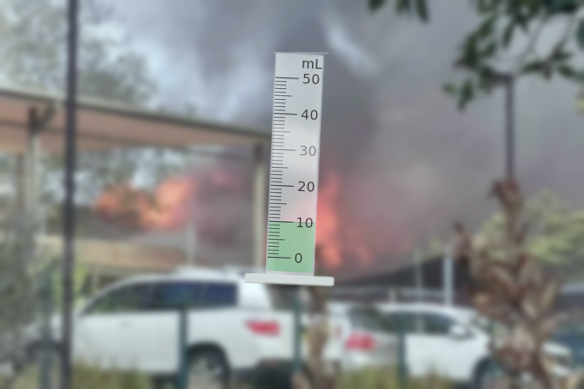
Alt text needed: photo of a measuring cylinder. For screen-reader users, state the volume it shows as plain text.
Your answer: 10 mL
